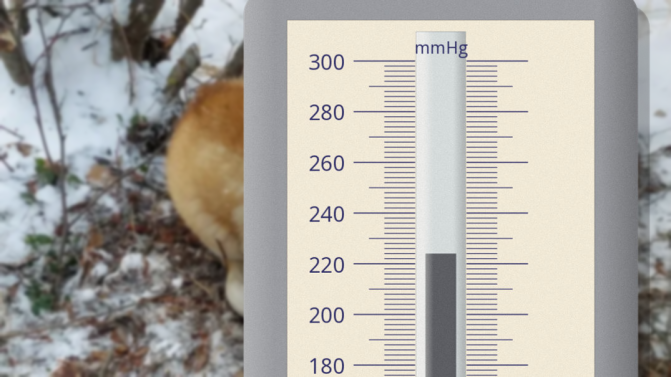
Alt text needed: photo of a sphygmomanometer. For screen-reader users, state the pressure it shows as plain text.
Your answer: 224 mmHg
